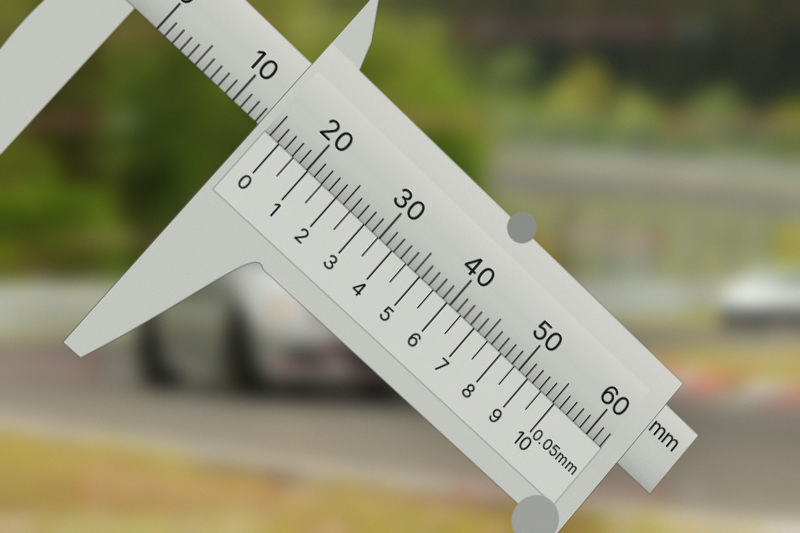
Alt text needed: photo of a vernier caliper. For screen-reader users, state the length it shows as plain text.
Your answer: 16.2 mm
